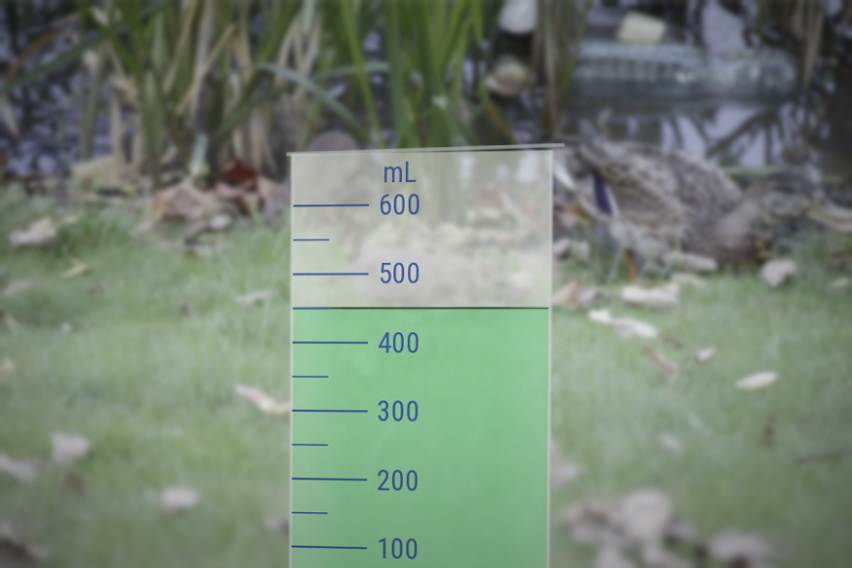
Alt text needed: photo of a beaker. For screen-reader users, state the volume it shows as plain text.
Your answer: 450 mL
